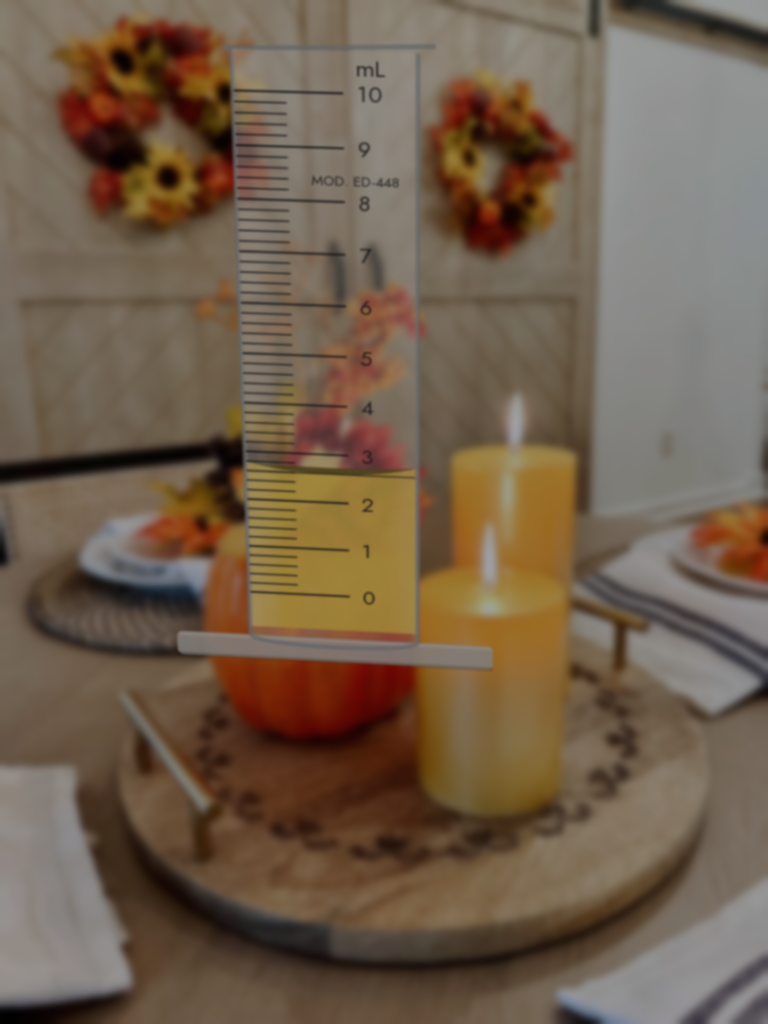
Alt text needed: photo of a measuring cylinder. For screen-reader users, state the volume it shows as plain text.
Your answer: 2.6 mL
